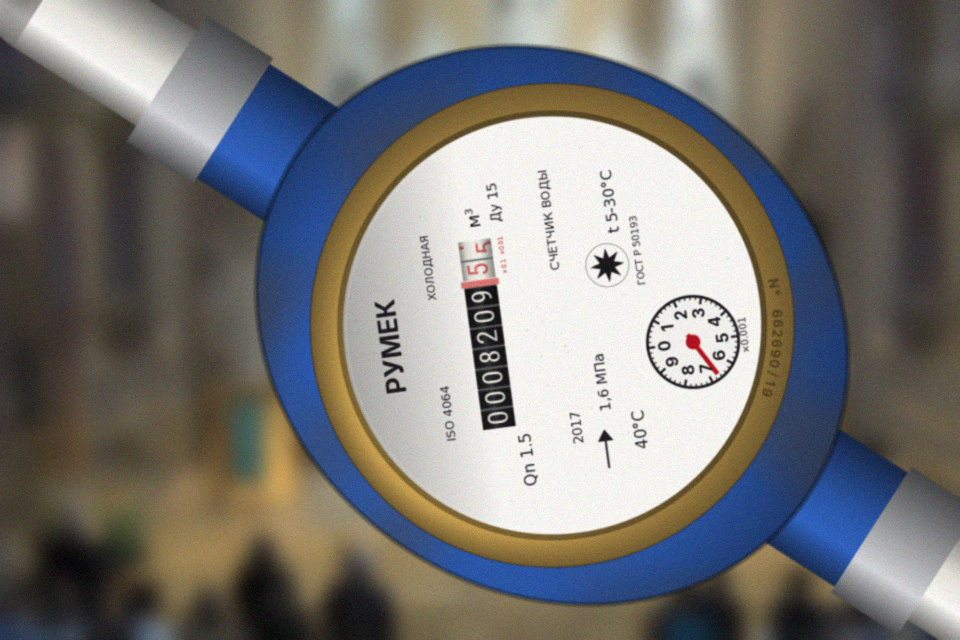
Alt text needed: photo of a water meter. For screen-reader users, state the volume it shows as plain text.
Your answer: 8209.546 m³
